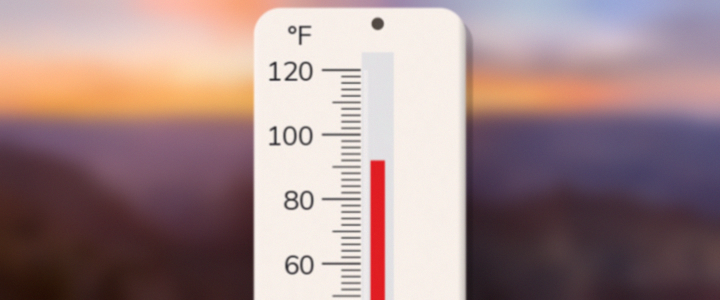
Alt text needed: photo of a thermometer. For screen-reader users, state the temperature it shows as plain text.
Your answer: 92 °F
